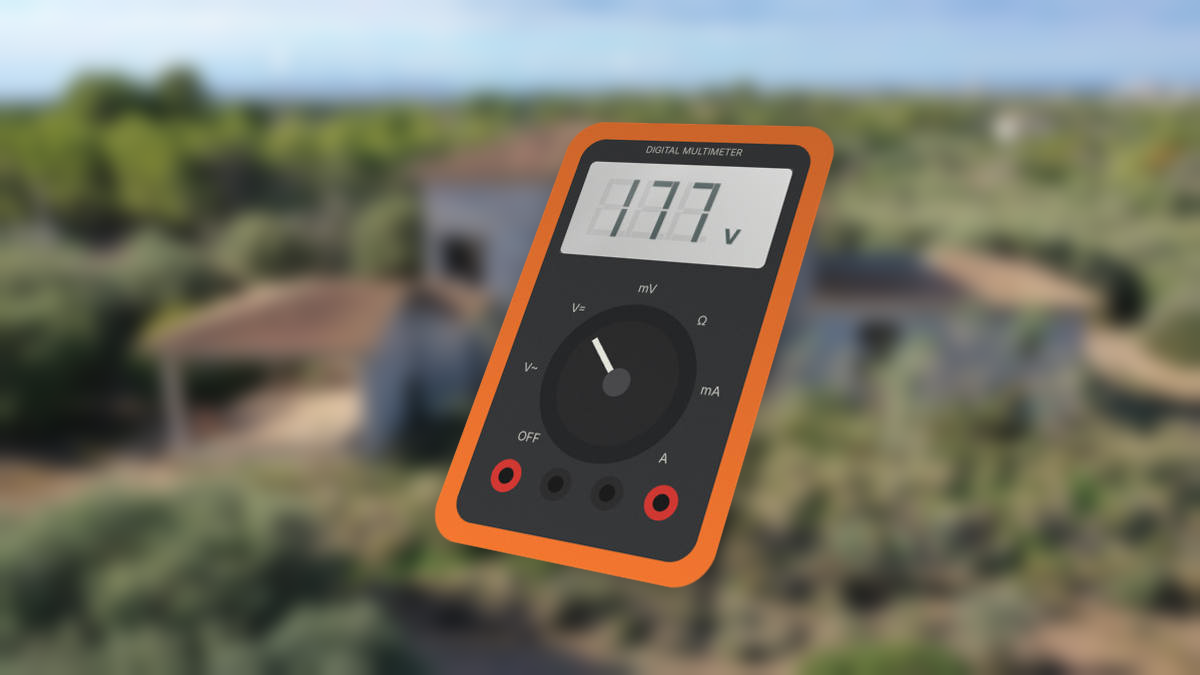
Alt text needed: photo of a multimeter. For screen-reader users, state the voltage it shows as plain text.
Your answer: 177 V
